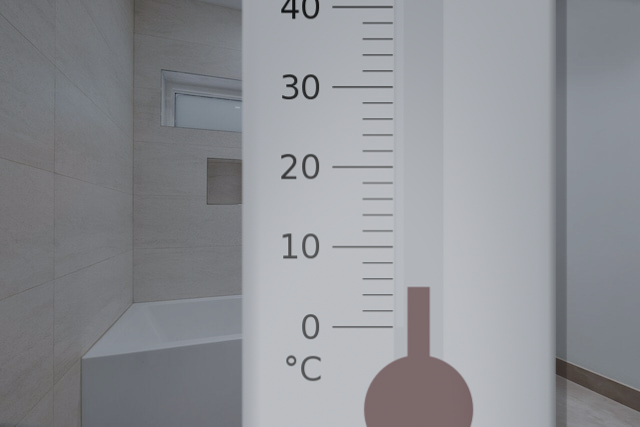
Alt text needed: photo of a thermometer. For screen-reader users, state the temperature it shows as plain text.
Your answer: 5 °C
